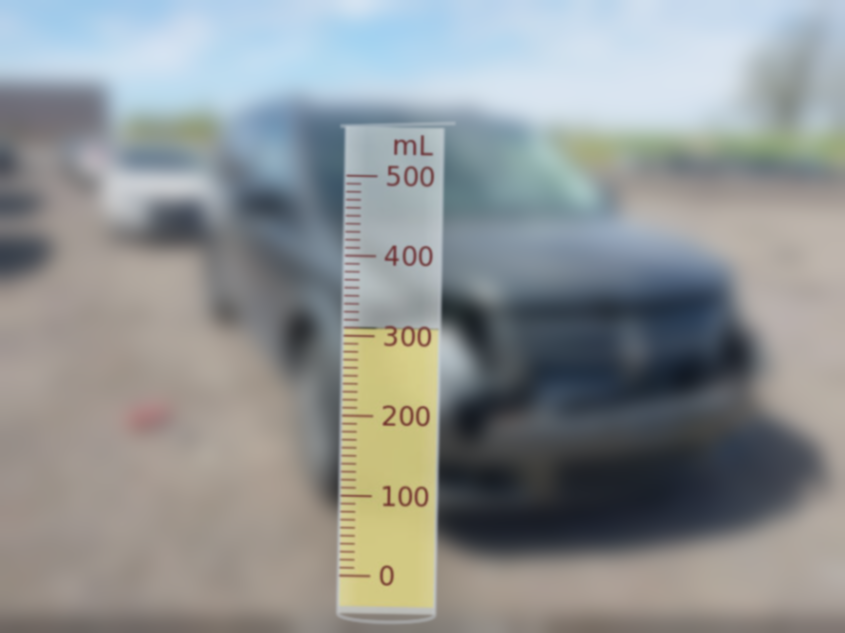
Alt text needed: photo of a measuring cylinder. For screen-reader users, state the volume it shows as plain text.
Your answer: 310 mL
